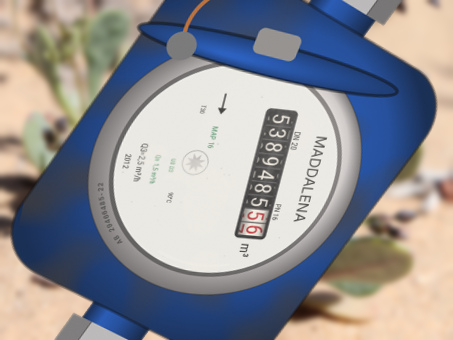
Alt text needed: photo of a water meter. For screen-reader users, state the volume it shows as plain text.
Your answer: 5389485.56 m³
